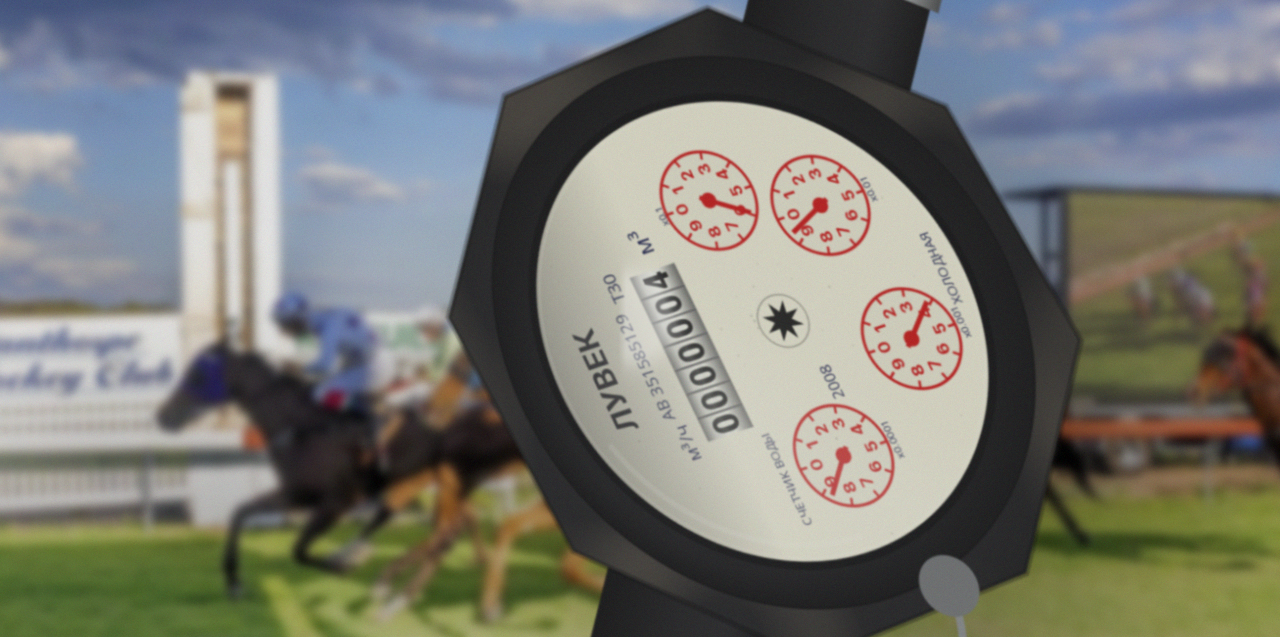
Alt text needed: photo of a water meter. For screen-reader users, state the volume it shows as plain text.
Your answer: 4.5938 m³
